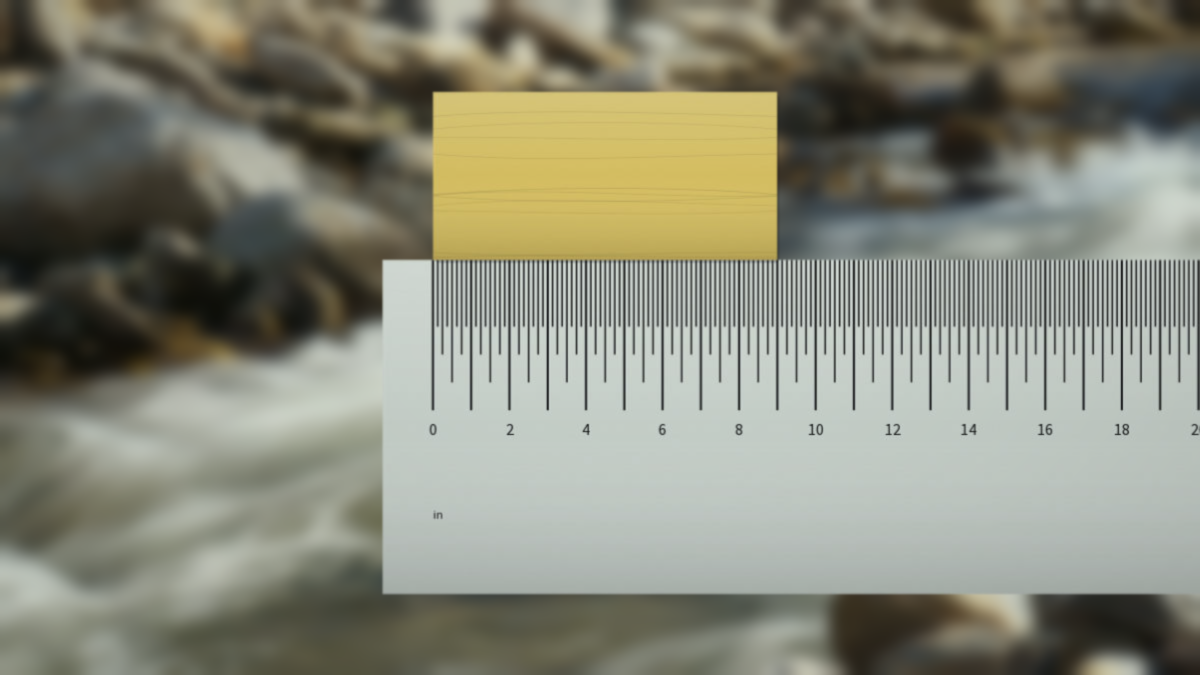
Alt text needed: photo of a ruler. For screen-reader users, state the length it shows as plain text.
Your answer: 9 in
